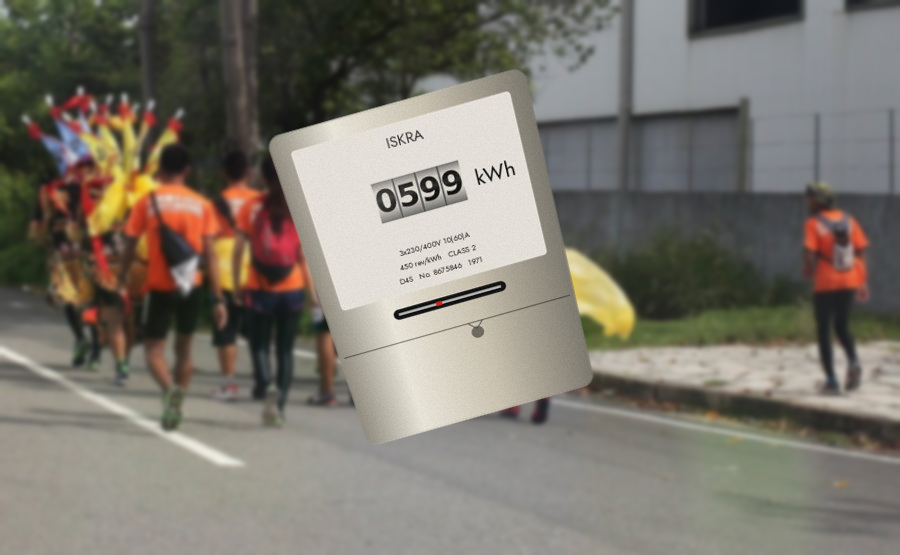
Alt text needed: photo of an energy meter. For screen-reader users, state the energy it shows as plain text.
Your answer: 599 kWh
